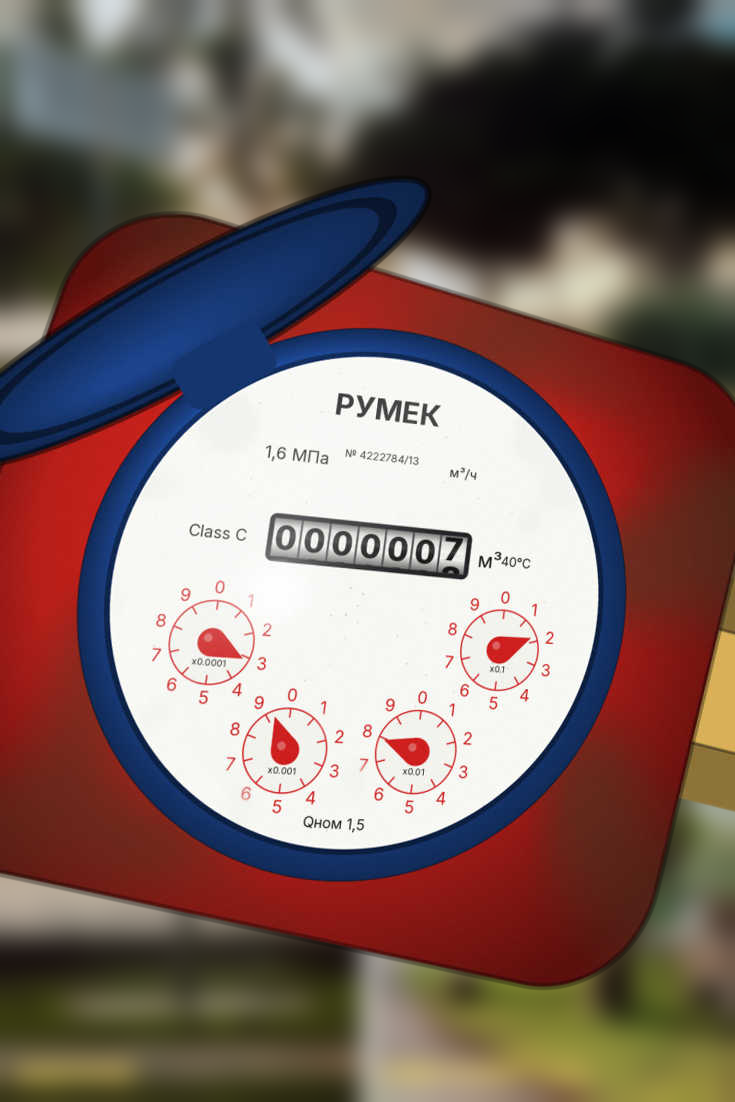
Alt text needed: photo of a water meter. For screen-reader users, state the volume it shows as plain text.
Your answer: 7.1793 m³
